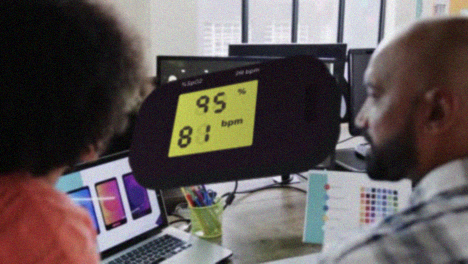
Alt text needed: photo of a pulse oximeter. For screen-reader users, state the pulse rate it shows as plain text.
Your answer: 81 bpm
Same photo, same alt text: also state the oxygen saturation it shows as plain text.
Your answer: 95 %
